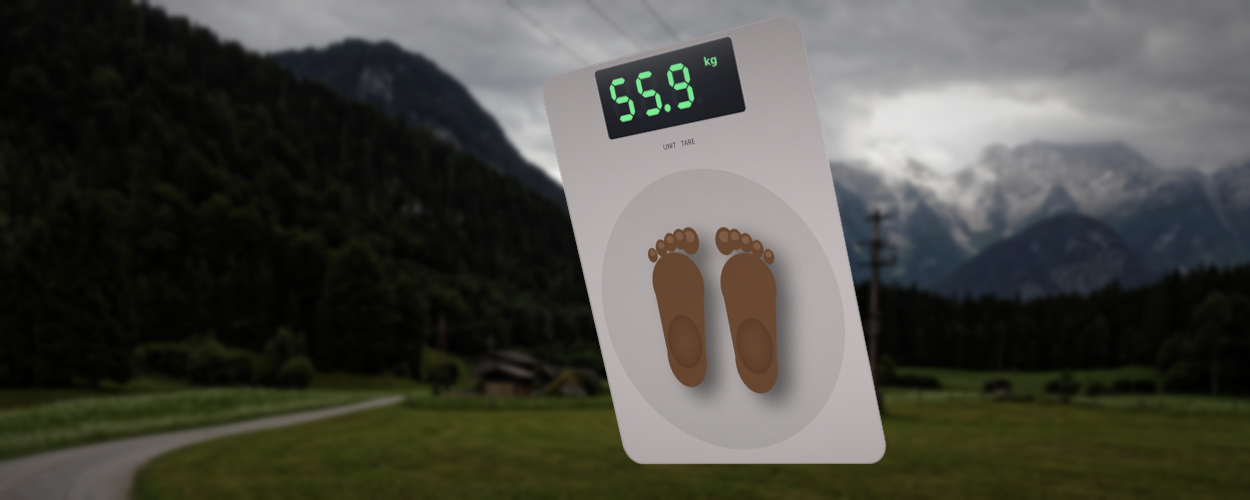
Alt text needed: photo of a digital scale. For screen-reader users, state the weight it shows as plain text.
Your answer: 55.9 kg
